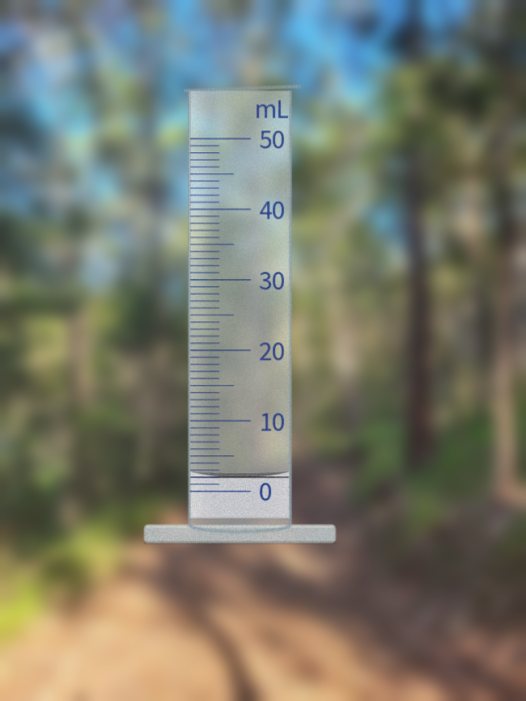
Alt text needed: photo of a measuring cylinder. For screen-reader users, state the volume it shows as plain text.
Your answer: 2 mL
